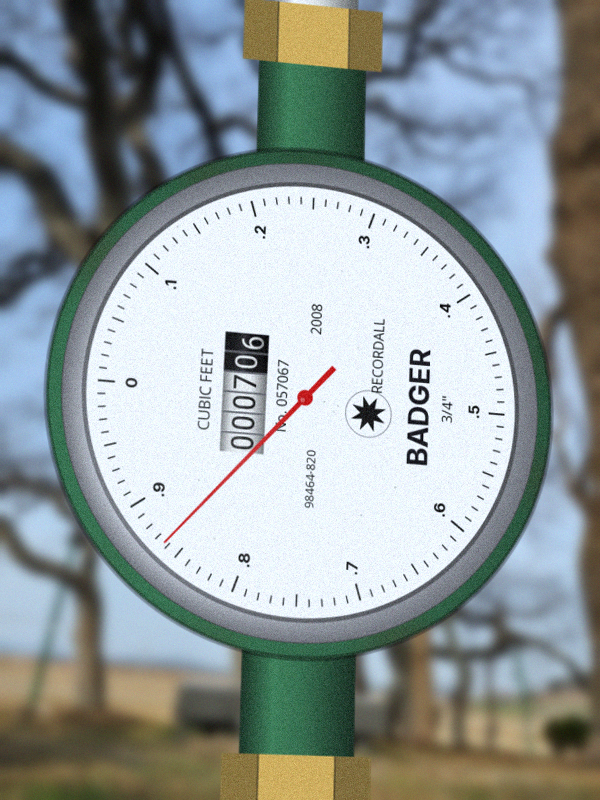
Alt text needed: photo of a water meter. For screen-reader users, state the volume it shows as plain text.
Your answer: 705.86 ft³
